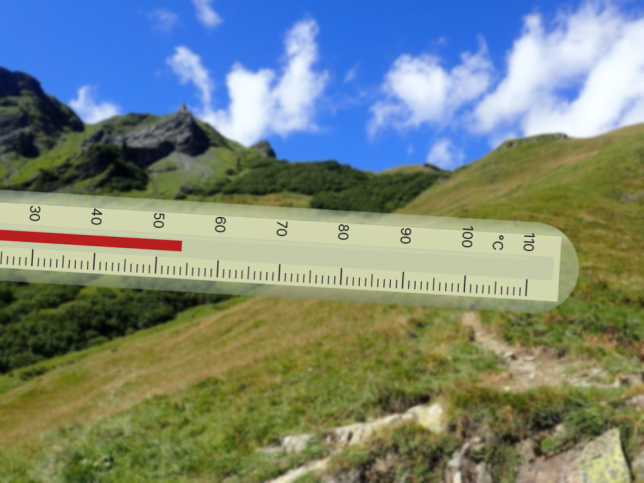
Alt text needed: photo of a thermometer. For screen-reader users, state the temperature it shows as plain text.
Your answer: 54 °C
